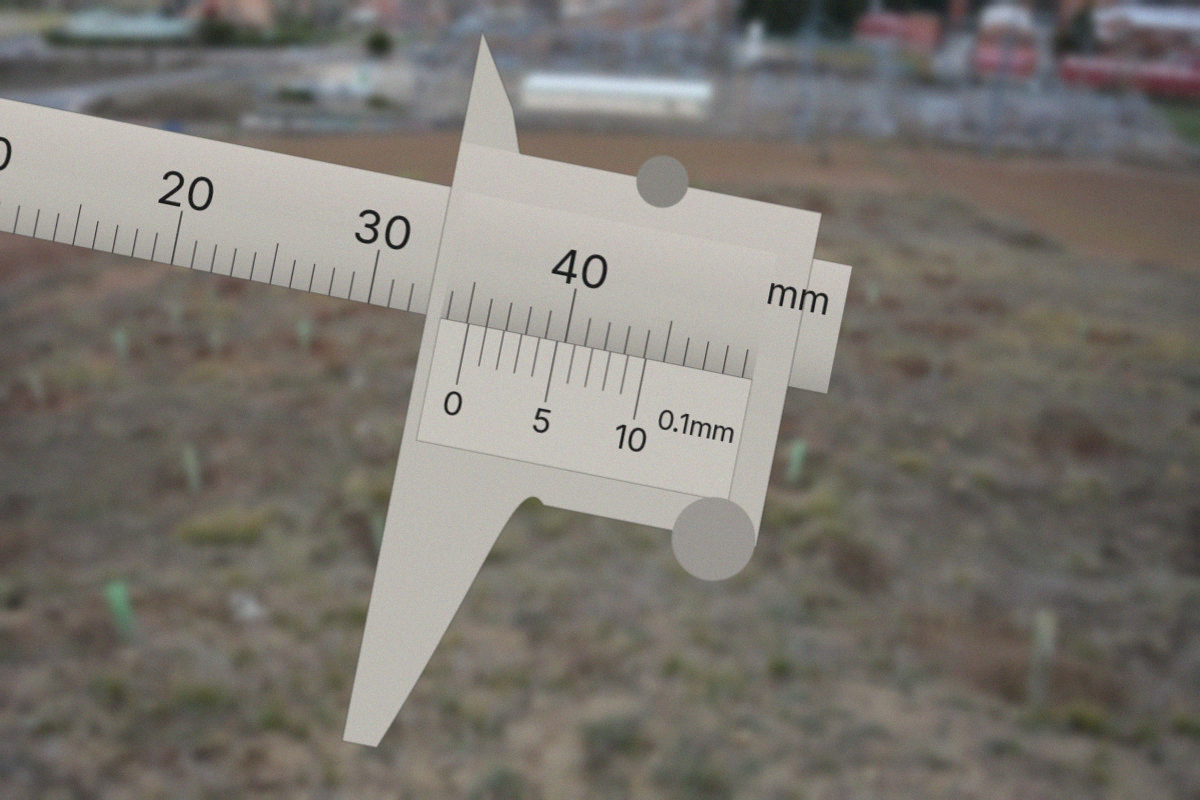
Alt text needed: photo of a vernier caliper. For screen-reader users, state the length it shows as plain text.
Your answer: 35.1 mm
